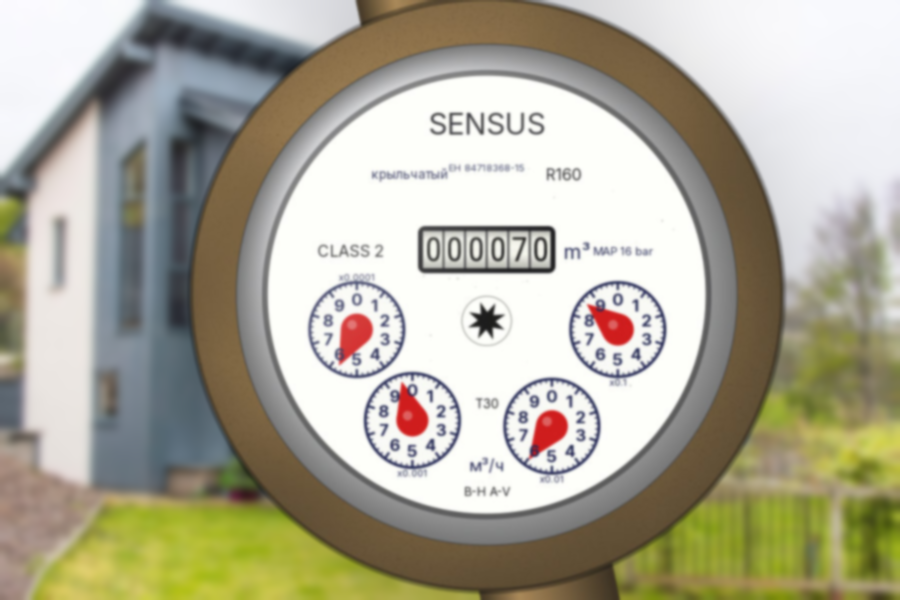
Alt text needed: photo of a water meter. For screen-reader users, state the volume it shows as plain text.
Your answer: 70.8595 m³
